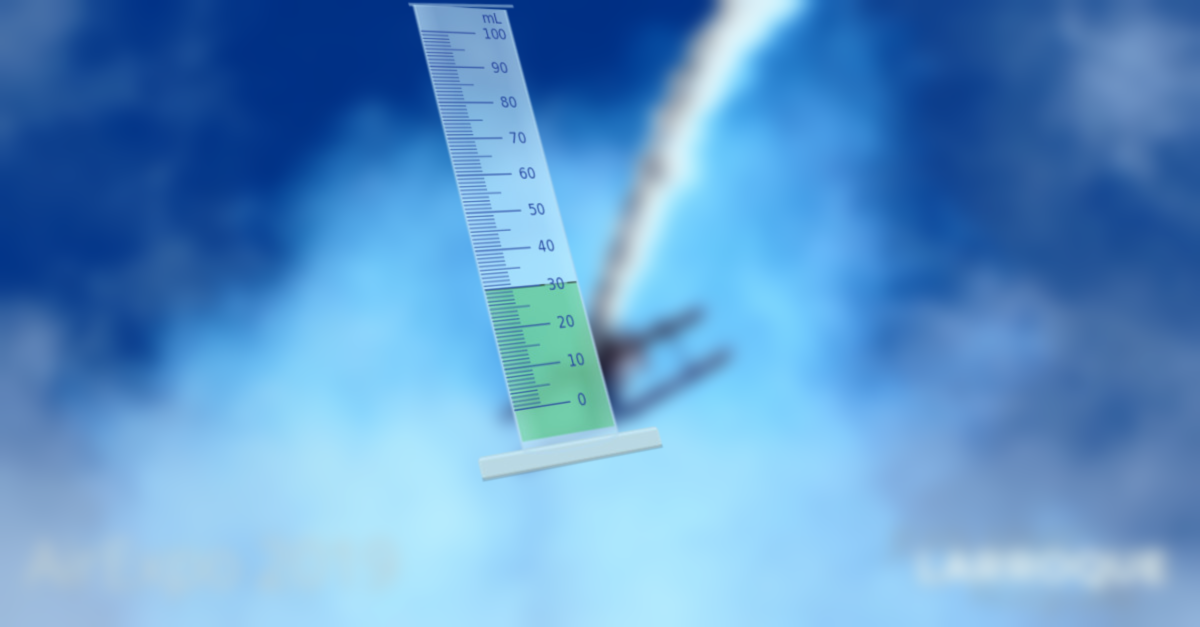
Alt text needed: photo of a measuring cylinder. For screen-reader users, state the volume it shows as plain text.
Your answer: 30 mL
